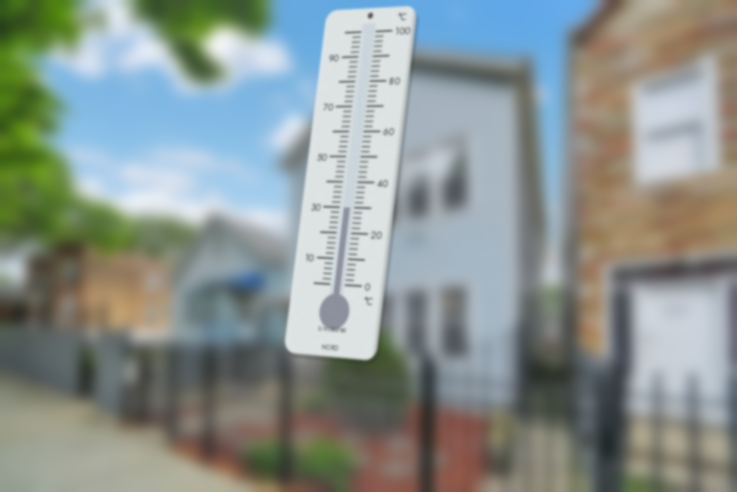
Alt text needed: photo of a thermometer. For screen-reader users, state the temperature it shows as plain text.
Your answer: 30 °C
